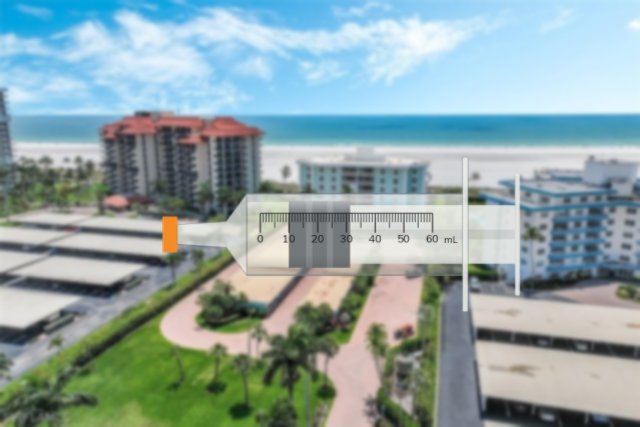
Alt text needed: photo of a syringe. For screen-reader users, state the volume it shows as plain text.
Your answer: 10 mL
